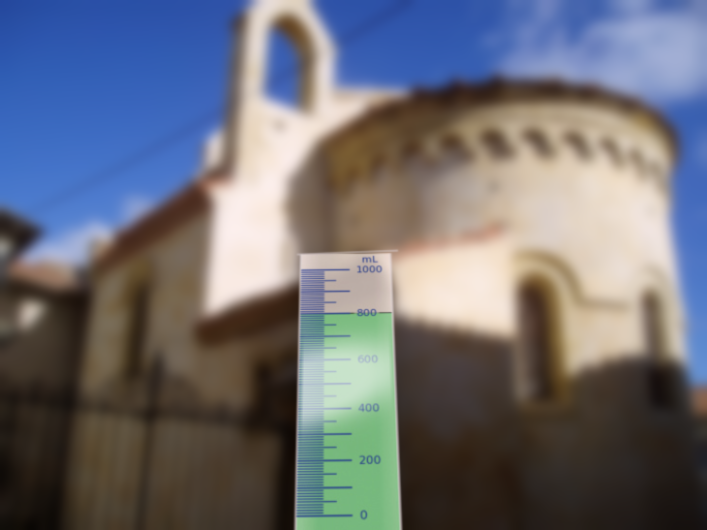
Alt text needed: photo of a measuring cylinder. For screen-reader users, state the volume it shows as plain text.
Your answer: 800 mL
